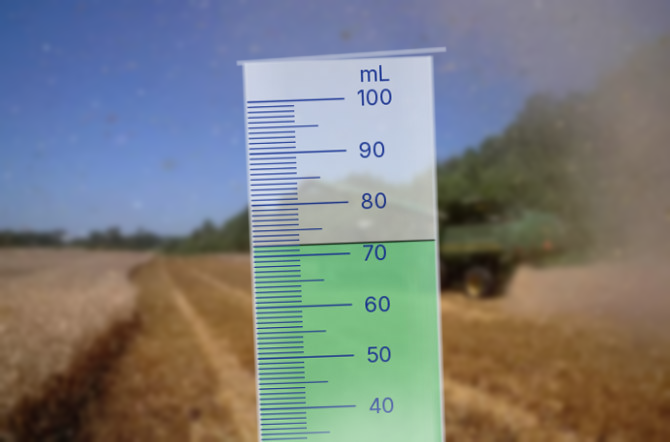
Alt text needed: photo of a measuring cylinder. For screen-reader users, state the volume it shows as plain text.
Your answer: 72 mL
